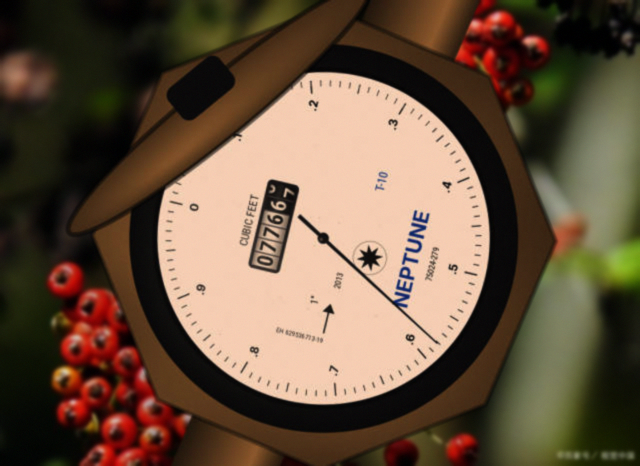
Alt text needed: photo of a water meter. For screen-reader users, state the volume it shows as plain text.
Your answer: 77666.58 ft³
